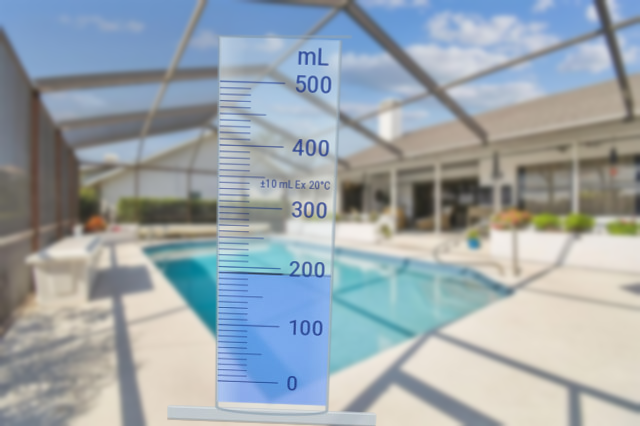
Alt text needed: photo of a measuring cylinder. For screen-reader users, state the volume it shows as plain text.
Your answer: 190 mL
